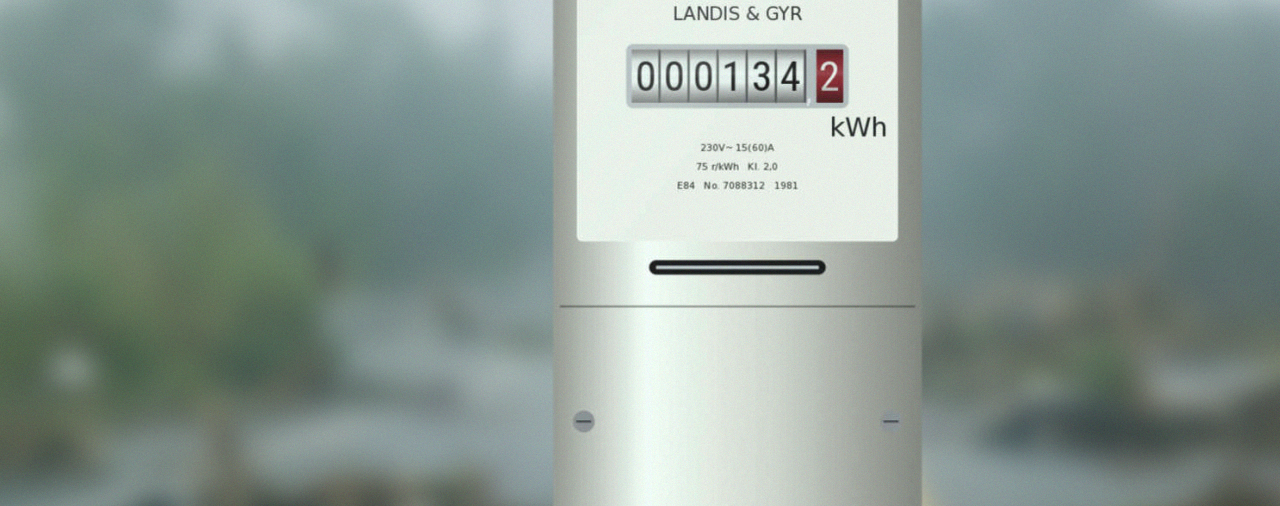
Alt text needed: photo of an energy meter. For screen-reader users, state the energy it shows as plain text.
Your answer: 134.2 kWh
